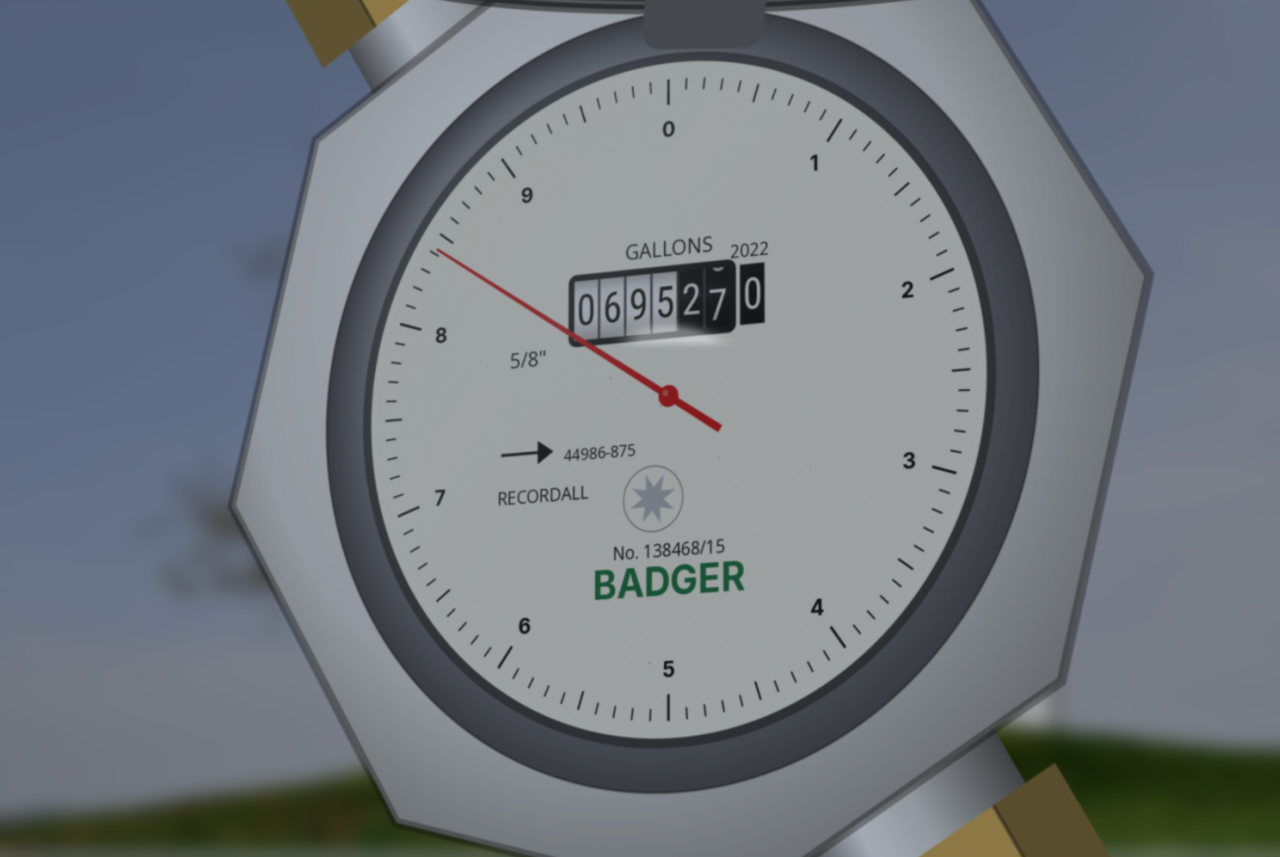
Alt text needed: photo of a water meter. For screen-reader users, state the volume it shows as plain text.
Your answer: 695268.4 gal
